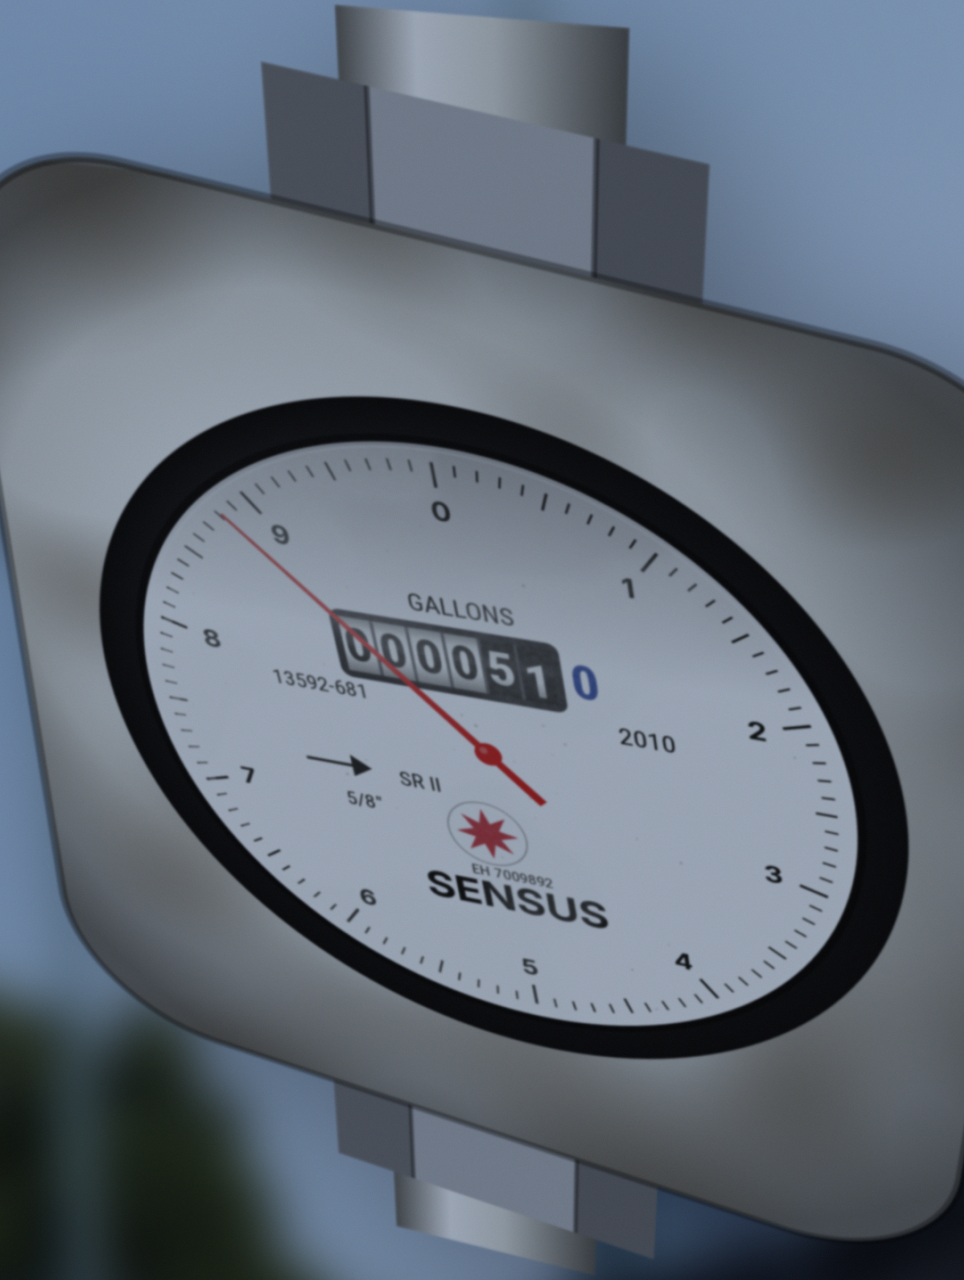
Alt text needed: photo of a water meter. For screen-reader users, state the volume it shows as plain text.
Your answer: 508.8 gal
